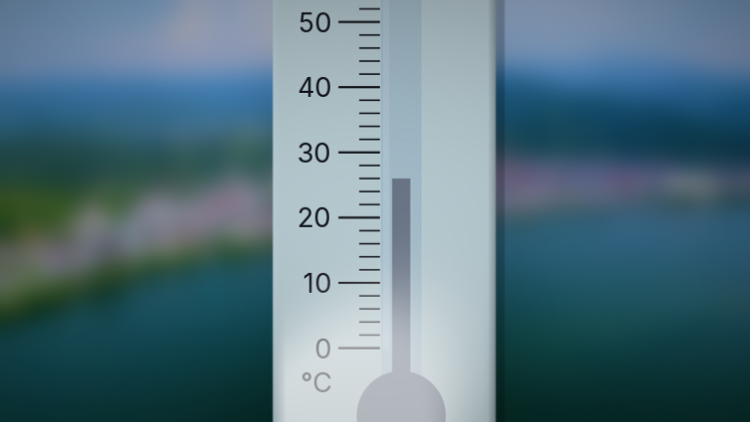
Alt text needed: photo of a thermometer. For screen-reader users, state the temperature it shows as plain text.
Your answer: 26 °C
